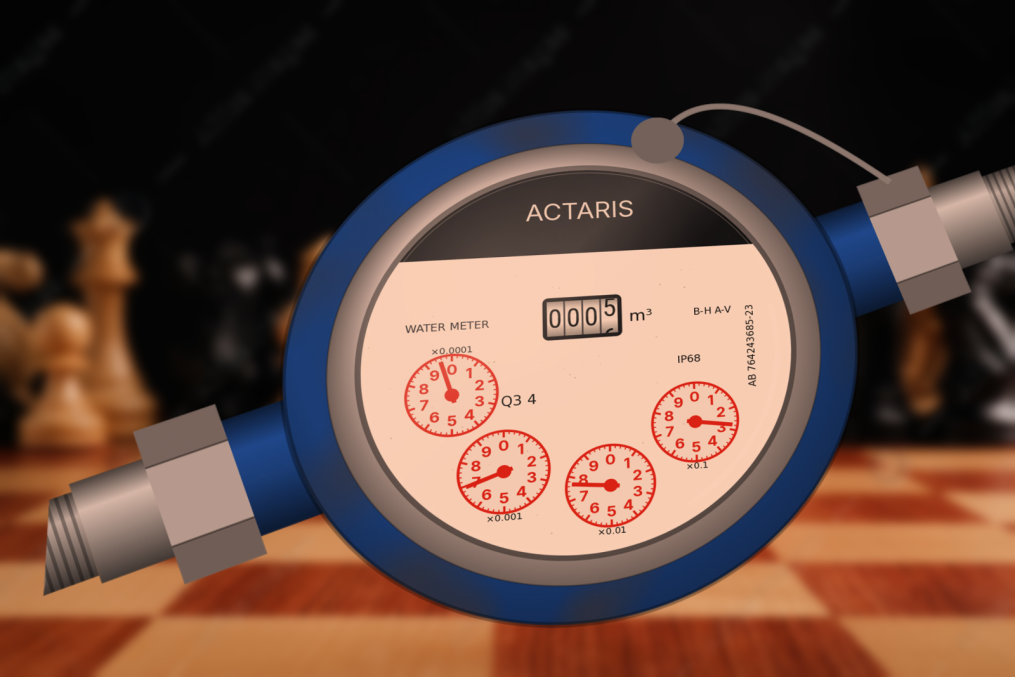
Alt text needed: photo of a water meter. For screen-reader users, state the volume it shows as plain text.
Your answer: 5.2769 m³
